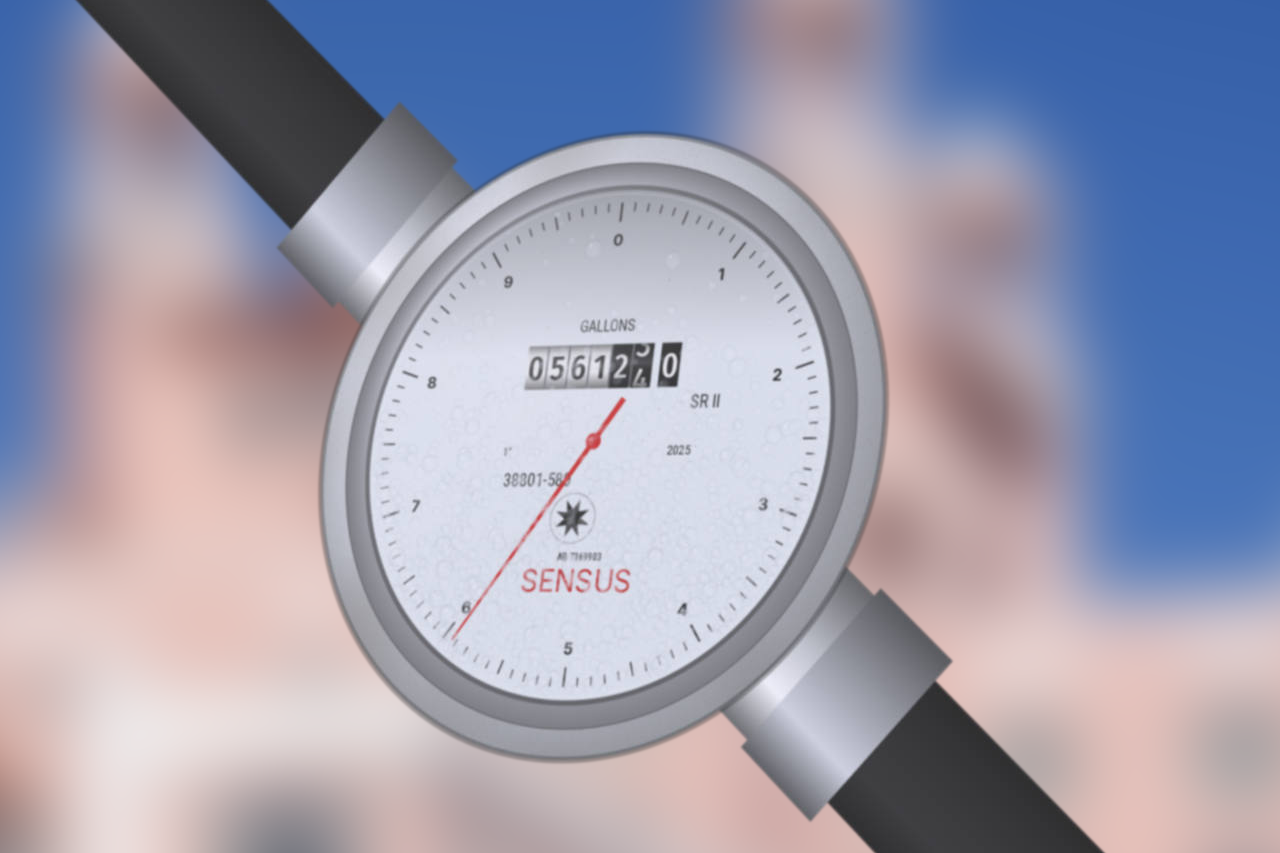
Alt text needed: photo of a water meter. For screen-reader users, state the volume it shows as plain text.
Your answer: 561235.9 gal
